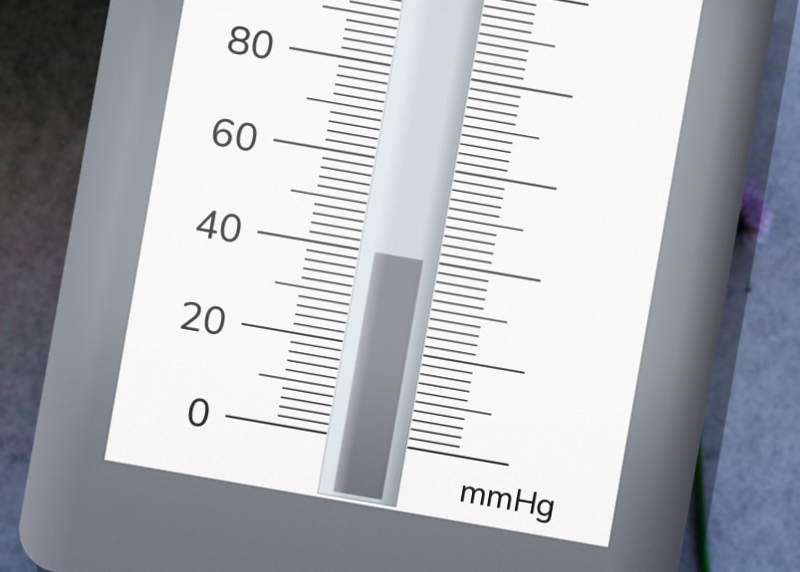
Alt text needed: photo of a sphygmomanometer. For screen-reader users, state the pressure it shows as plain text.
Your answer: 40 mmHg
